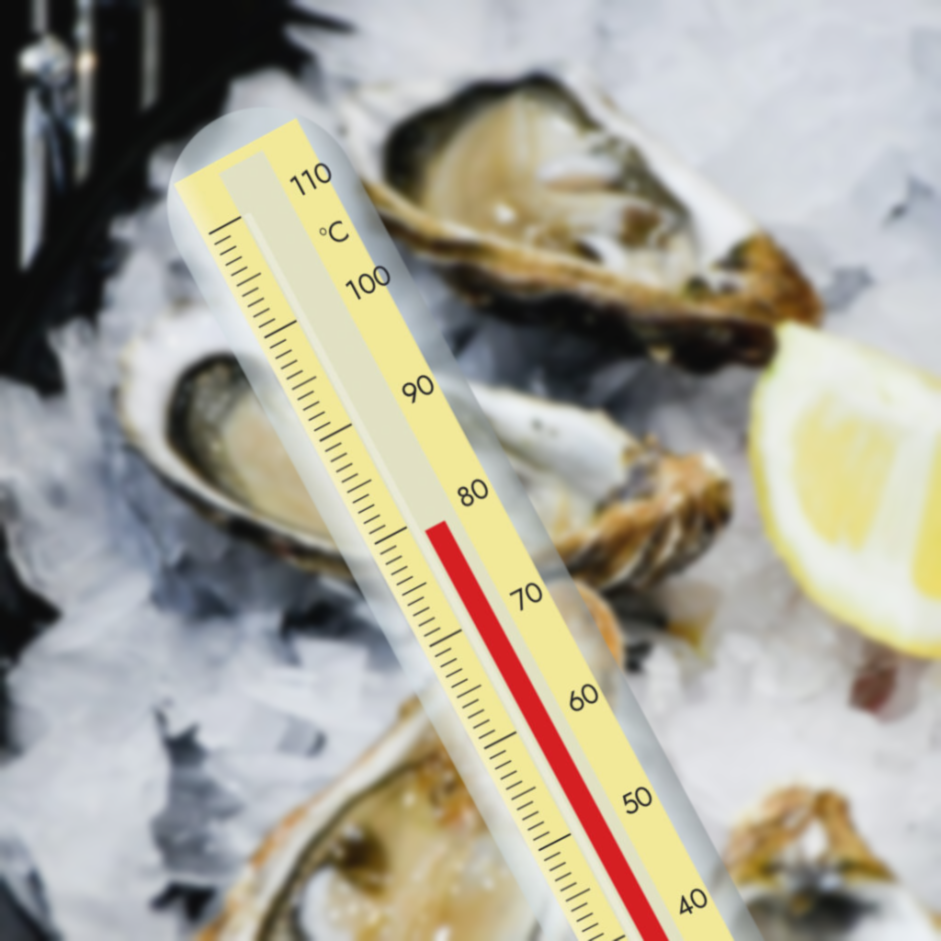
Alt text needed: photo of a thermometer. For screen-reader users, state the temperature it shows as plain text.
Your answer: 79 °C
